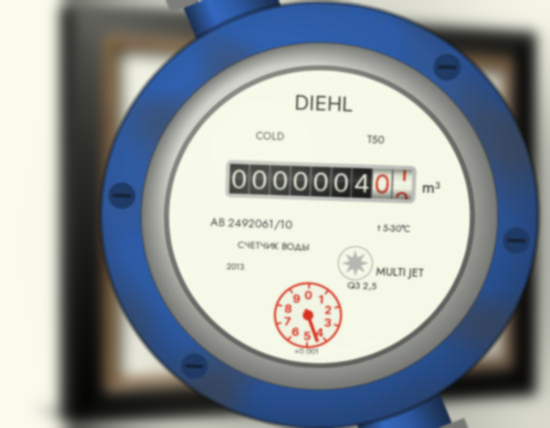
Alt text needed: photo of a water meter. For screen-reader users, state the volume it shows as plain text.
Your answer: 4.014 m³
